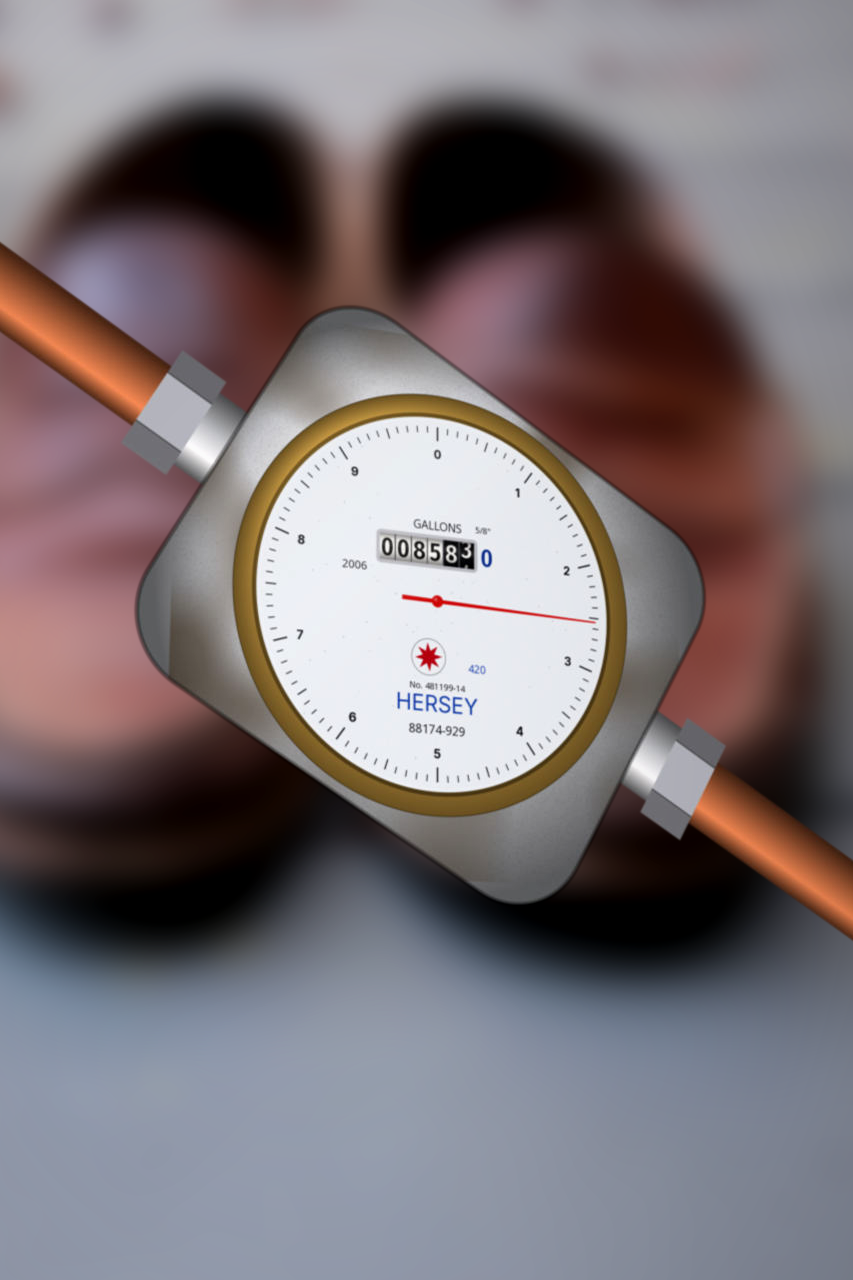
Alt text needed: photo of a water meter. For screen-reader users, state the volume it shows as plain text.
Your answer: 85832.5 gal
